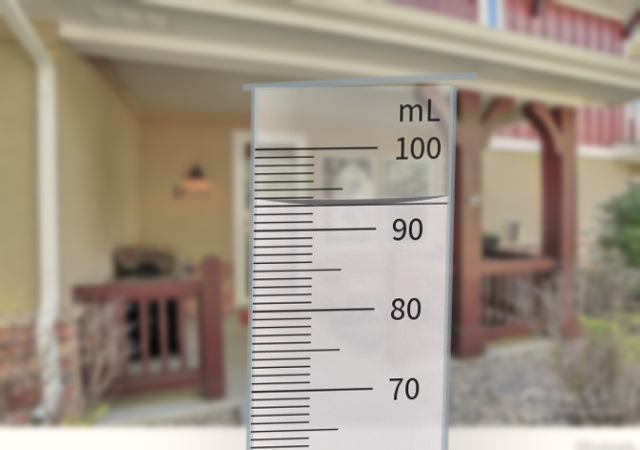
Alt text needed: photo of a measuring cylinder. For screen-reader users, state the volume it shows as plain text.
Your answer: 93 mL
